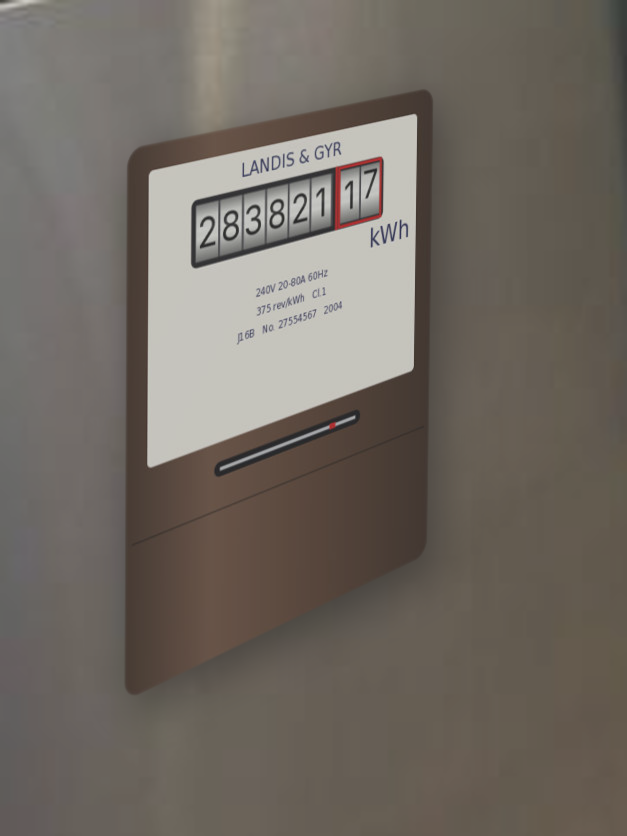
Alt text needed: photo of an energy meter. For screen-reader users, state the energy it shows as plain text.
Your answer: 283821.17 kWh
